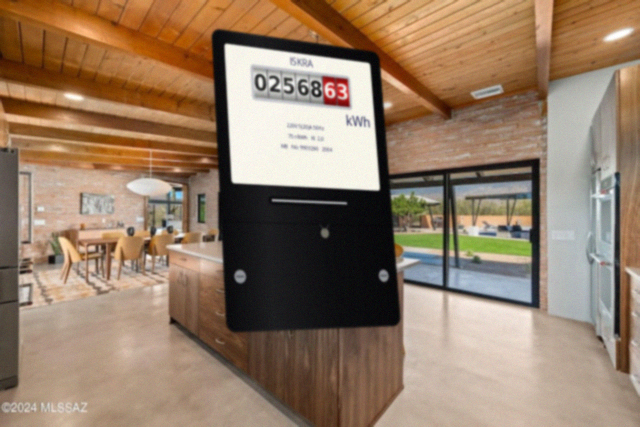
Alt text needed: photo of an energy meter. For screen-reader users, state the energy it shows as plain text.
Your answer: 2568.63 kWh
